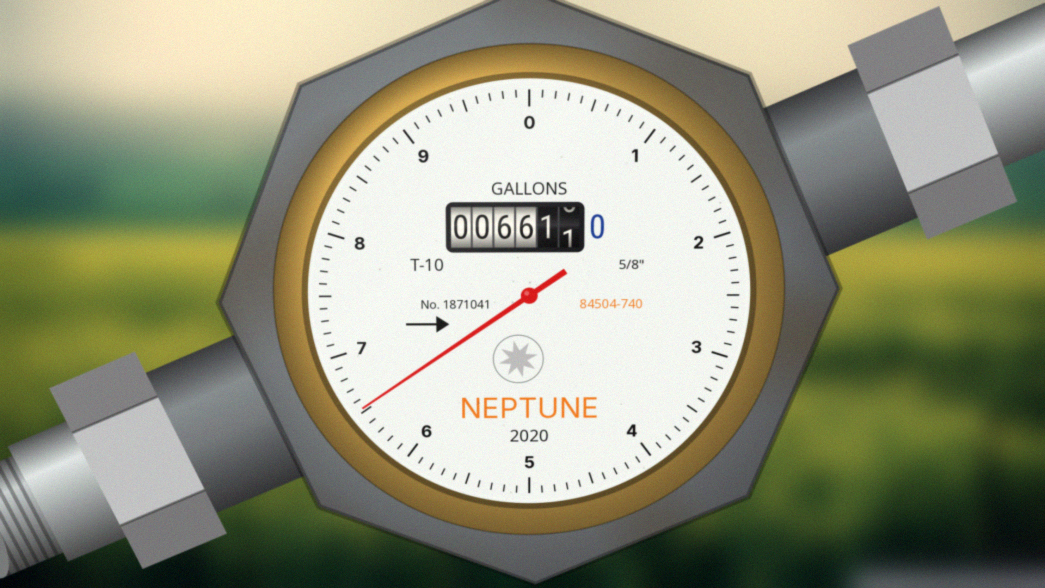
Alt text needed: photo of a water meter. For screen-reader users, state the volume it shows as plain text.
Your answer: 66106.5 gal
